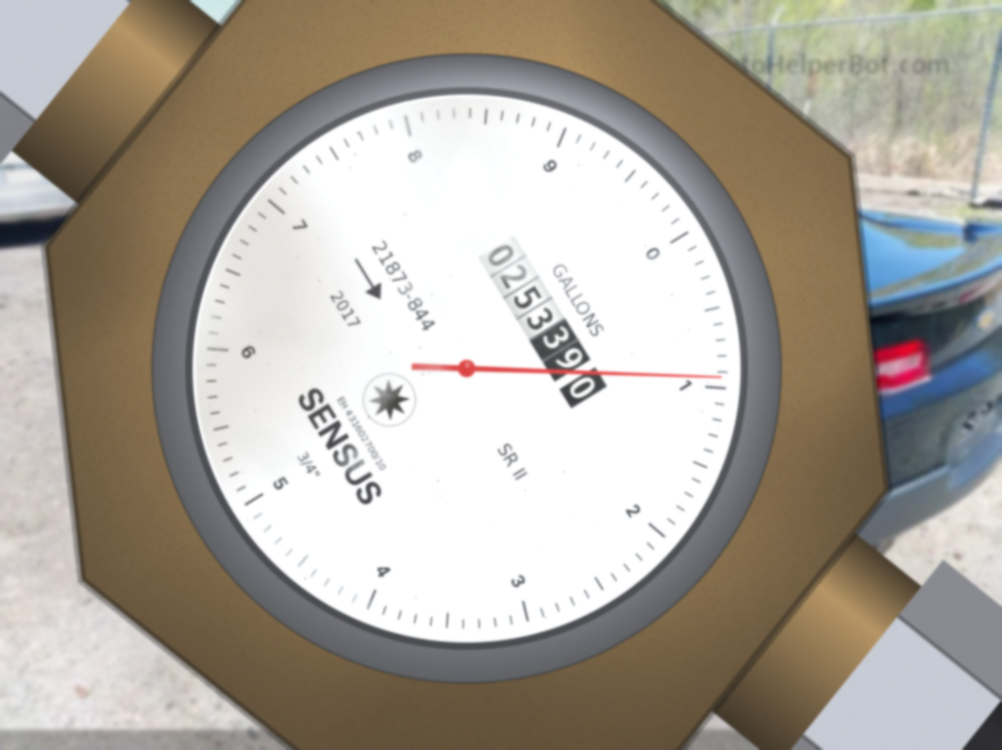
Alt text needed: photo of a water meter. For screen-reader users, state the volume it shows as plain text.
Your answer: 253390.9 gal
